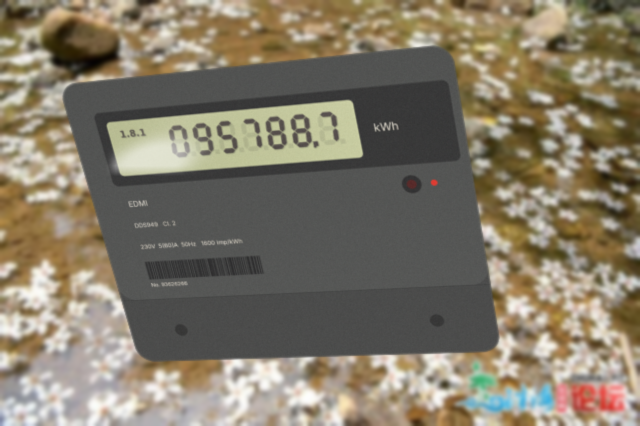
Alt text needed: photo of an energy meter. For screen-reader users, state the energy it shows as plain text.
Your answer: 95788.7 kWh
